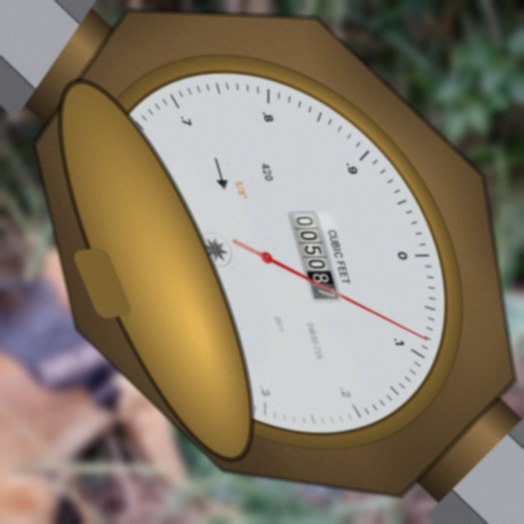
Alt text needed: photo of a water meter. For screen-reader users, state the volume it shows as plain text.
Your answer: 5087.08 ft³
